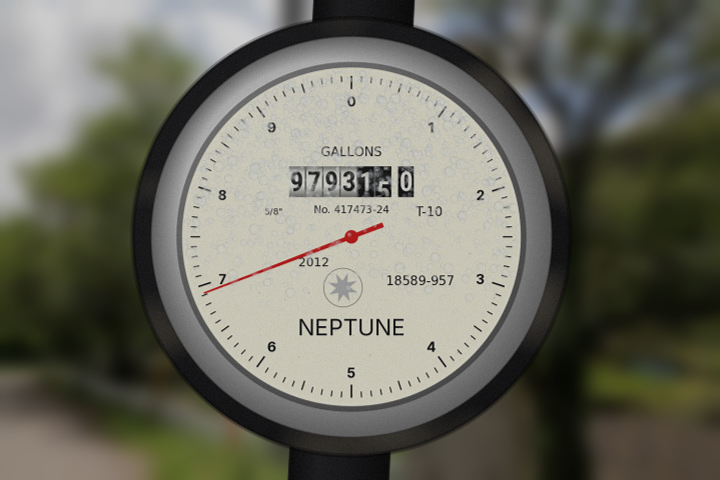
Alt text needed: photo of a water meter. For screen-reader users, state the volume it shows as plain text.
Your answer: 9793146.9 gal
